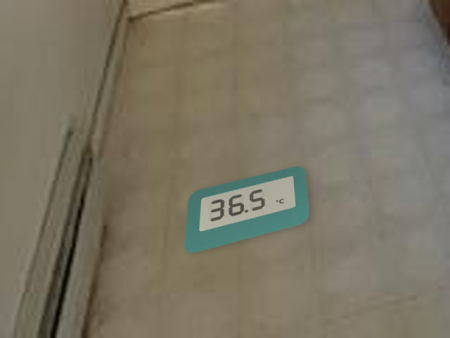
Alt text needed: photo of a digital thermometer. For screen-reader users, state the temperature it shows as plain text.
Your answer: 36.5 °C
